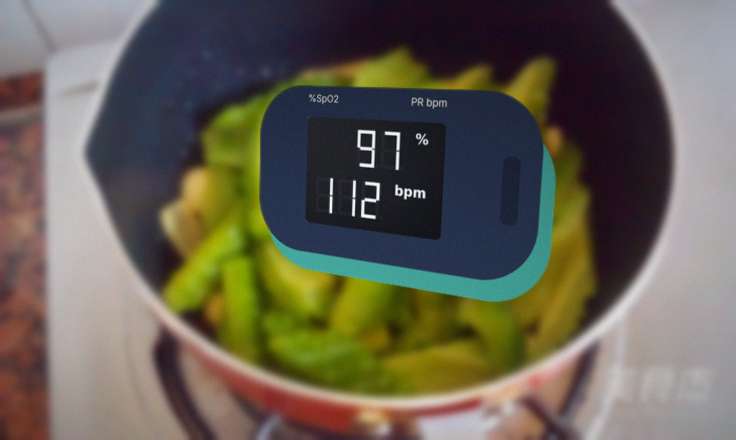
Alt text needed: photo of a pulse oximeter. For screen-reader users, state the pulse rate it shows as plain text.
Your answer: 112 bpm
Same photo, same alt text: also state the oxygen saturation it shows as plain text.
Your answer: 97 %
